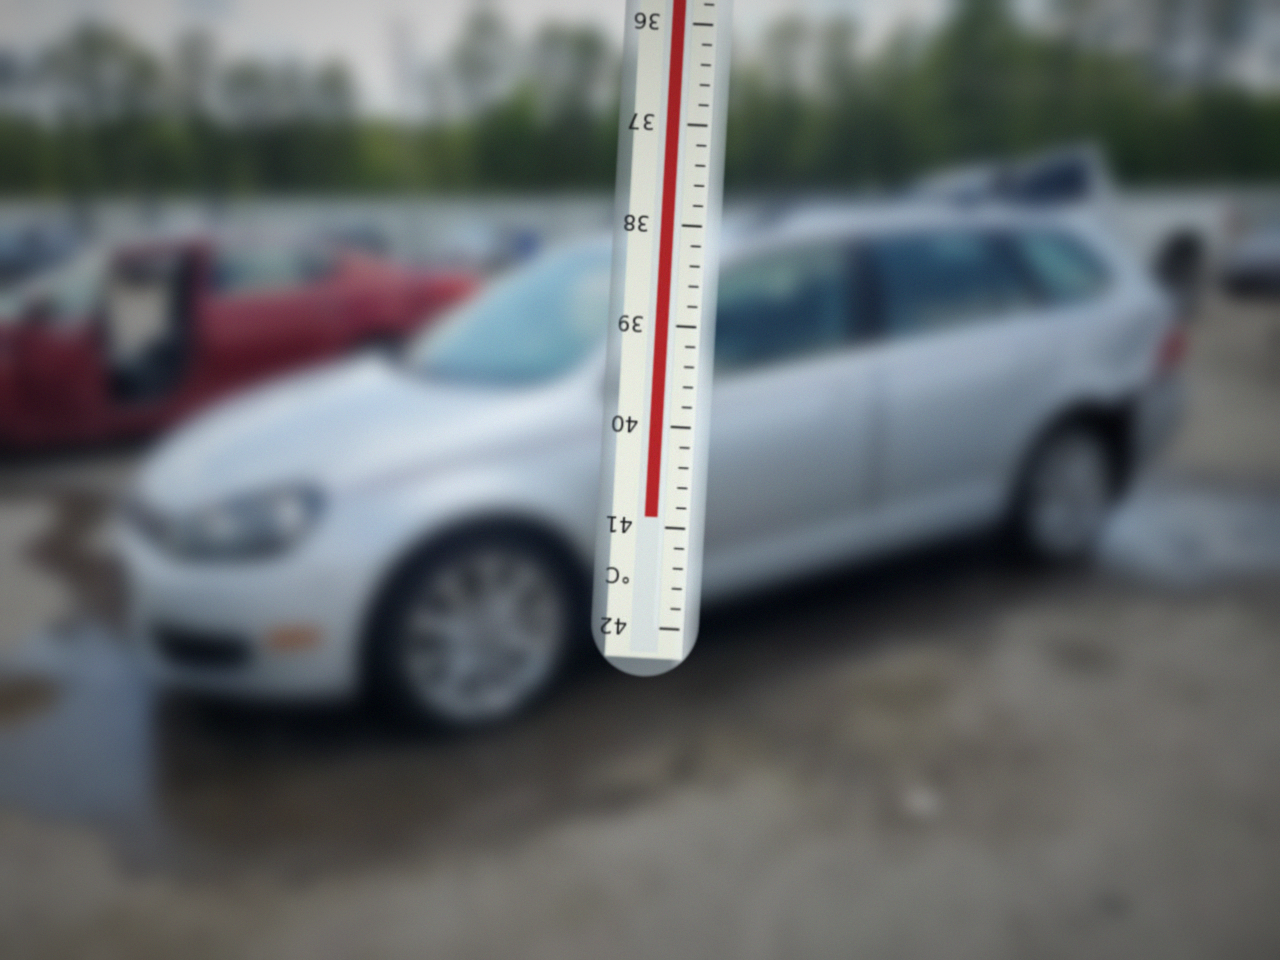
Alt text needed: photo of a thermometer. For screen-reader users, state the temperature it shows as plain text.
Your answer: 40.9 °C
